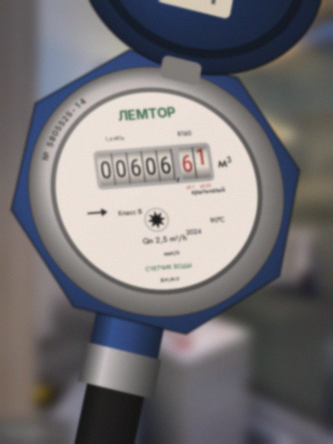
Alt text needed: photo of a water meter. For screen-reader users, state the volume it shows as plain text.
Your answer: 606.61 m³
